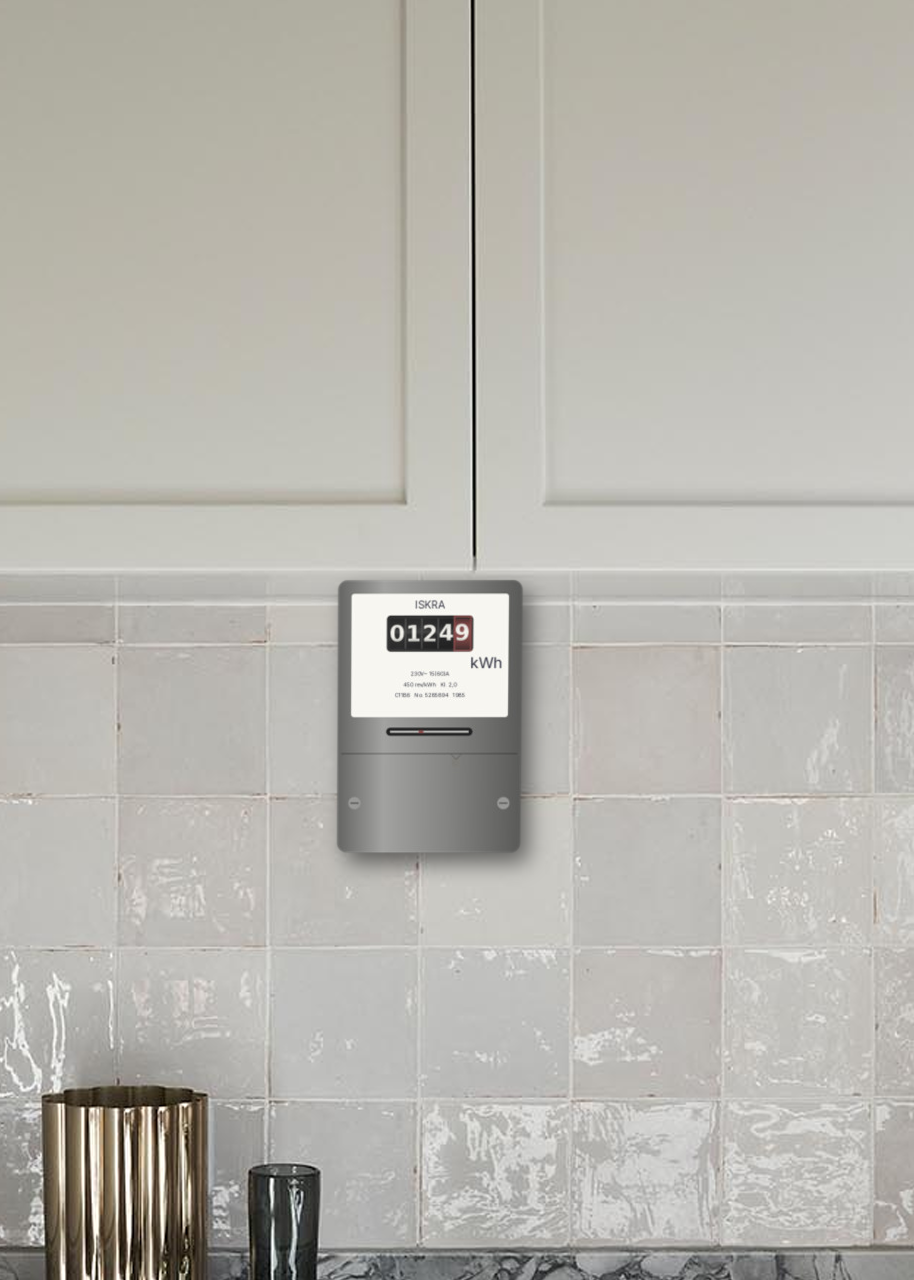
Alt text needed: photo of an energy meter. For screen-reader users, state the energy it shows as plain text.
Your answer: 124.9 kWh
